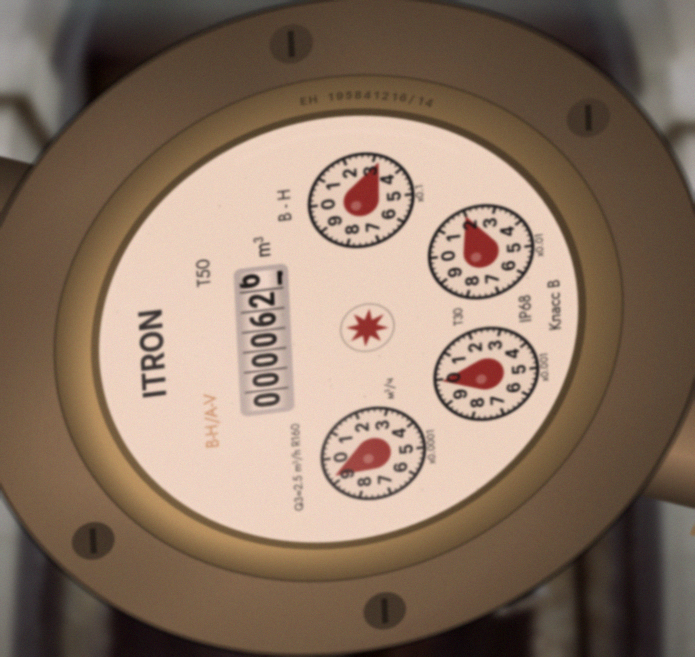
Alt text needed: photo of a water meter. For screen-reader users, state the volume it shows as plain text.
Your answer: 626.3199 m³
